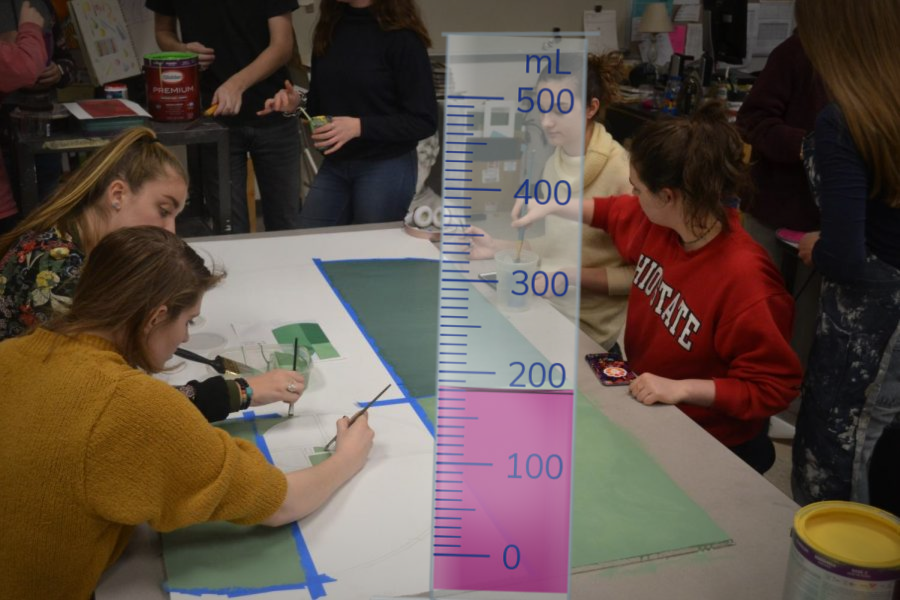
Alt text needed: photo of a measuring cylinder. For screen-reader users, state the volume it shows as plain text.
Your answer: 180 mL
